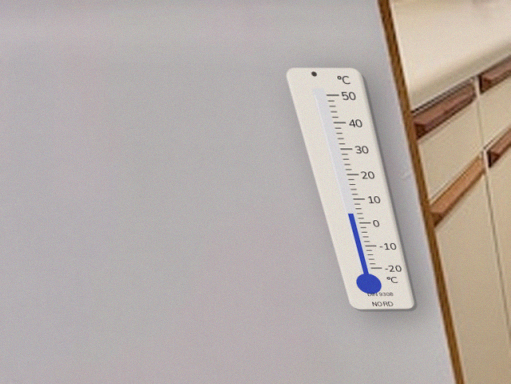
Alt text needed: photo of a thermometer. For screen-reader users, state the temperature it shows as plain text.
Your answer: 4 °C
